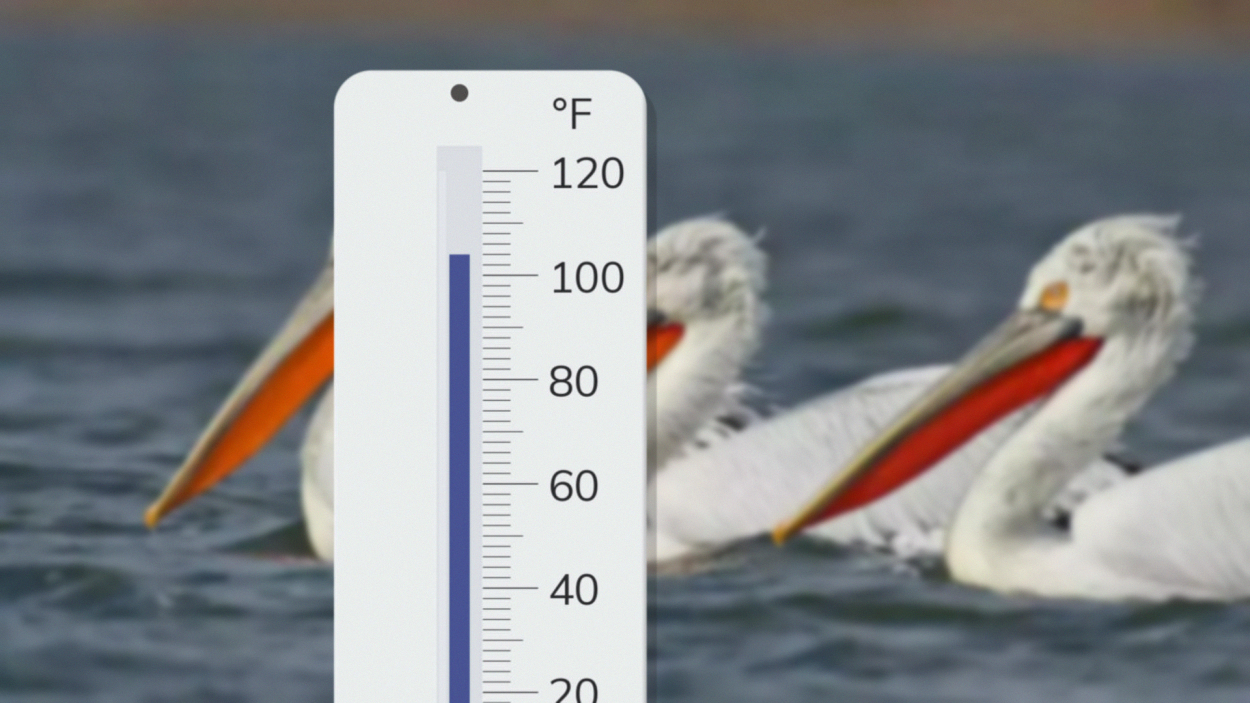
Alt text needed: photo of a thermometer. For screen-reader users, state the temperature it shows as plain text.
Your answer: 104 °F
